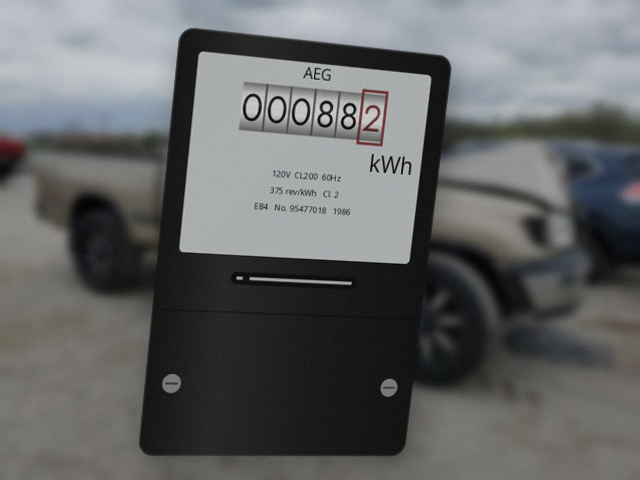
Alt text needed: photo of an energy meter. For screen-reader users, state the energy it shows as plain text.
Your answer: 88.2 kWh
